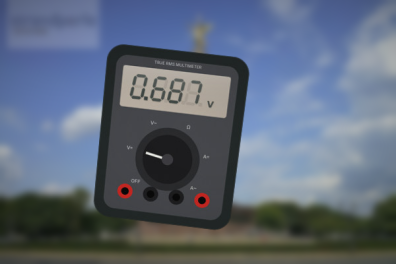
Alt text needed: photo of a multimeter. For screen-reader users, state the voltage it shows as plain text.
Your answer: 0.687 V
